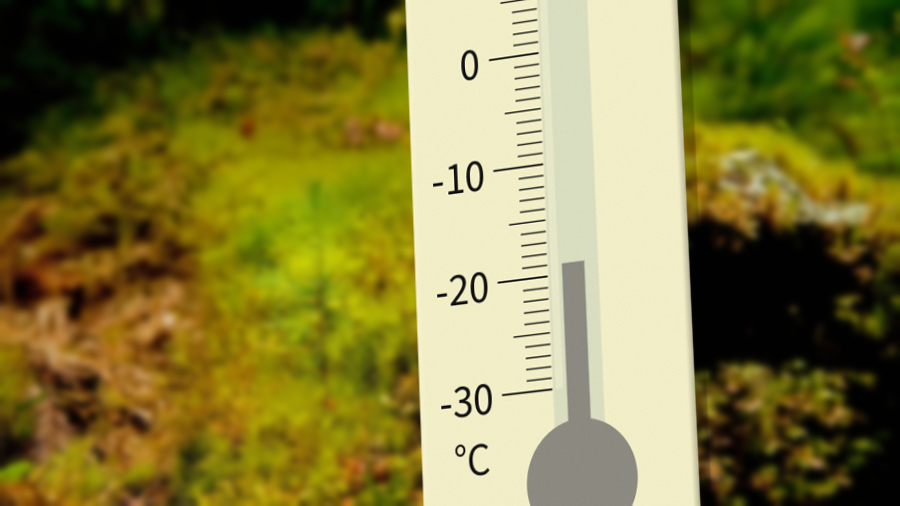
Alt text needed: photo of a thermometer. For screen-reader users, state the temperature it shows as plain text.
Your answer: -19 °C
